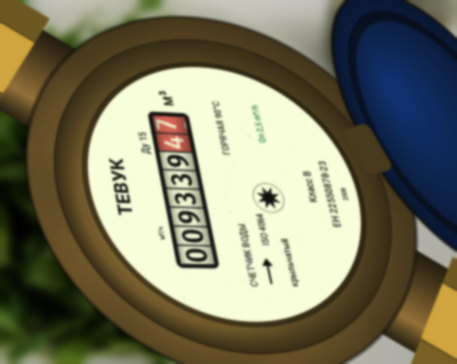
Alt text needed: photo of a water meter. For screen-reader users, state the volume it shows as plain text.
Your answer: 9339.47 m³
